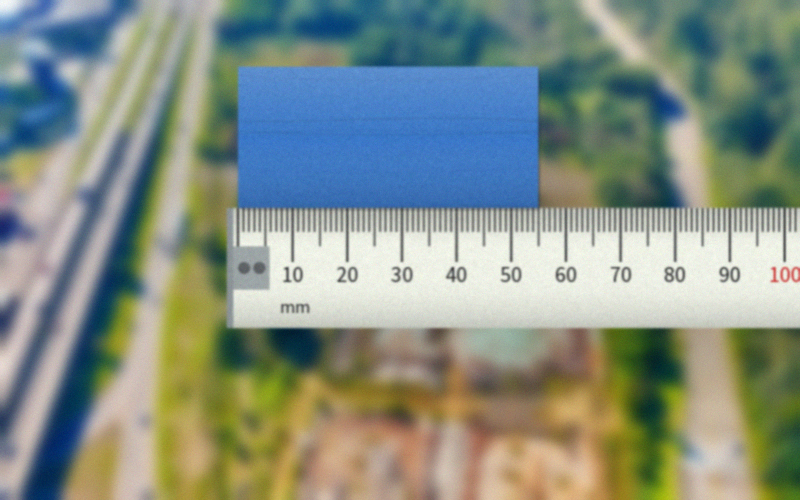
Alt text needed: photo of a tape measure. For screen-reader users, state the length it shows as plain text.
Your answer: 55 mm
